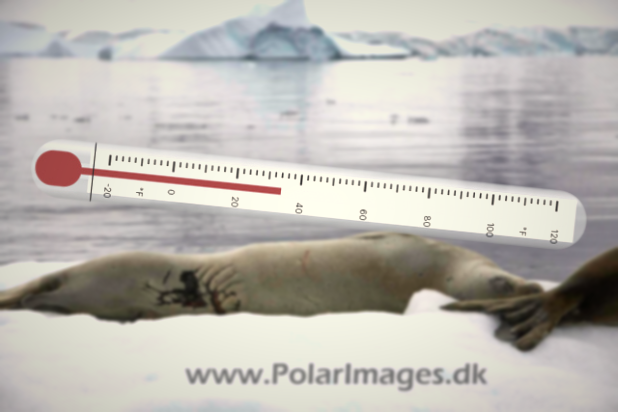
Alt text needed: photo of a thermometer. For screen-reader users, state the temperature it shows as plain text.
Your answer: 34 °F
